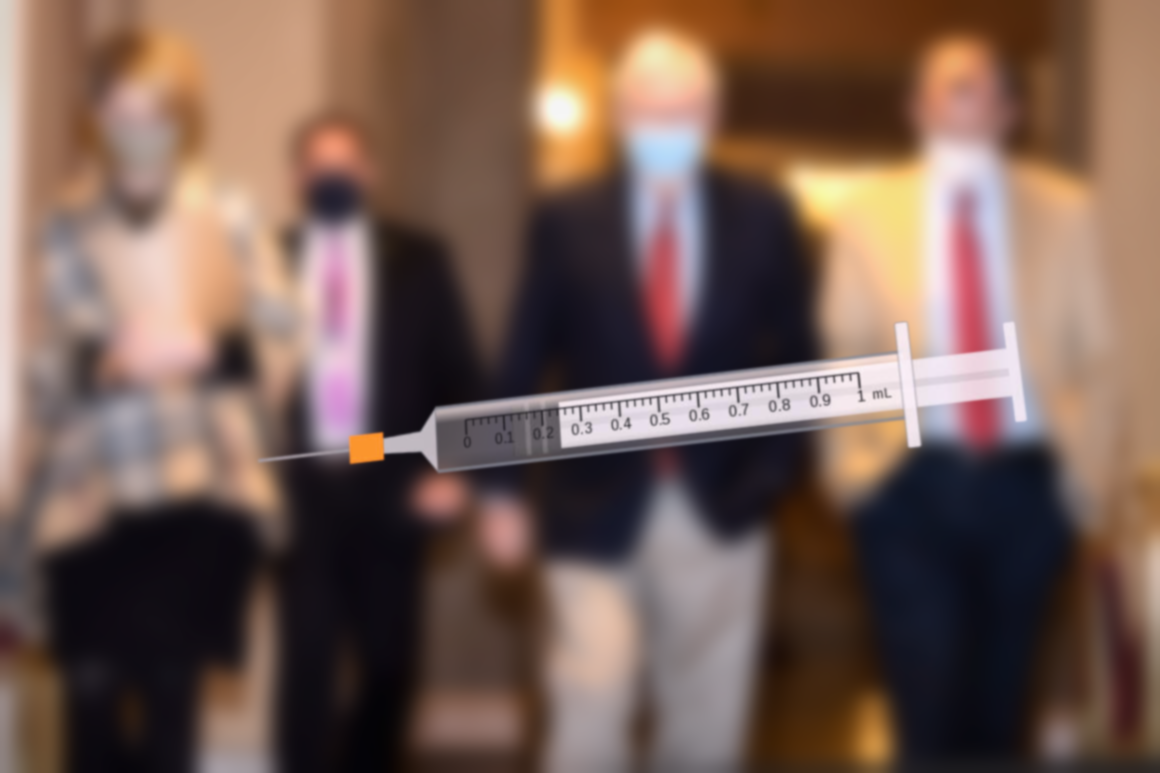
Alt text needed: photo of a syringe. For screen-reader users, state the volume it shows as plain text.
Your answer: 0.12 mL
